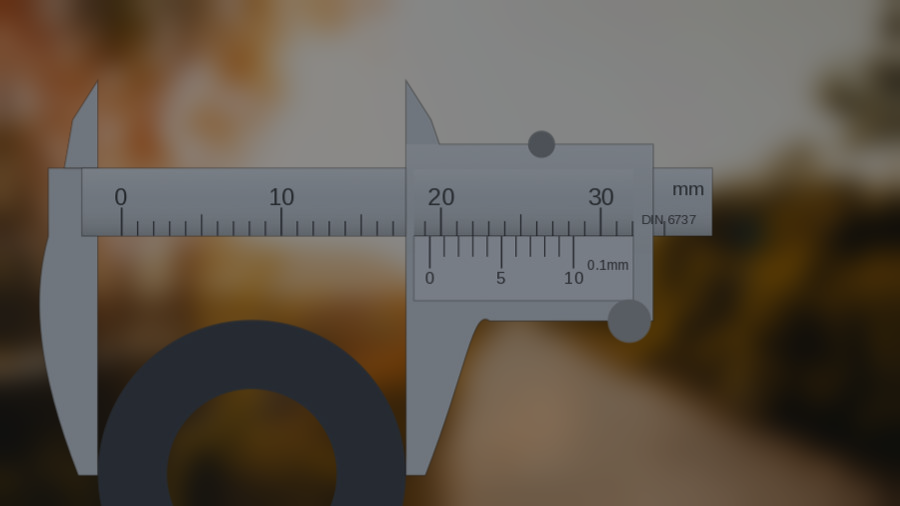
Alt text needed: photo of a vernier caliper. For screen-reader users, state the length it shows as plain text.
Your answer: 19.3 mm
